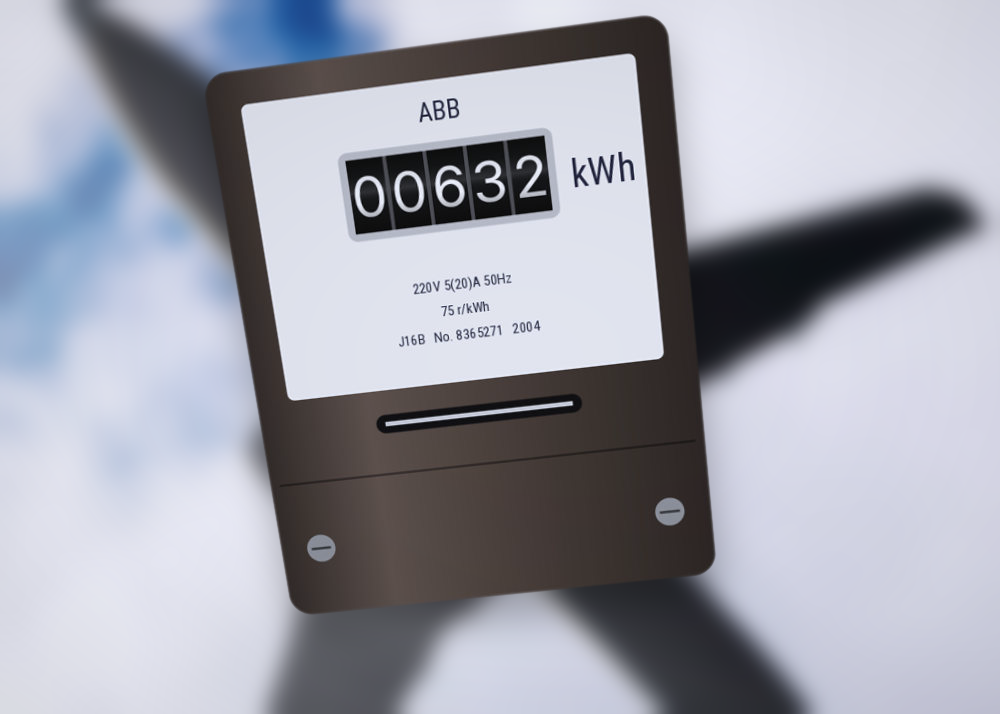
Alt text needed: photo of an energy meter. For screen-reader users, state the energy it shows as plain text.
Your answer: 632 kWh
